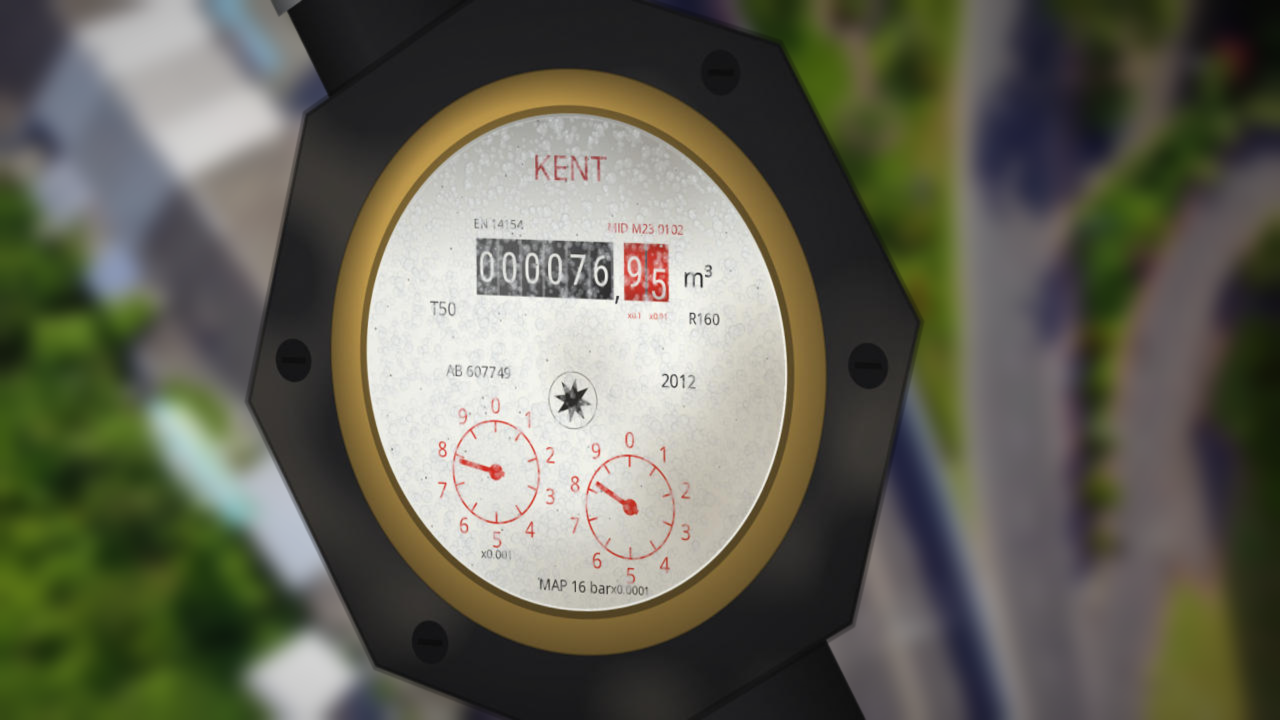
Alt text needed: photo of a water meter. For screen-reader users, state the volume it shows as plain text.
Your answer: 76.9478 m³
